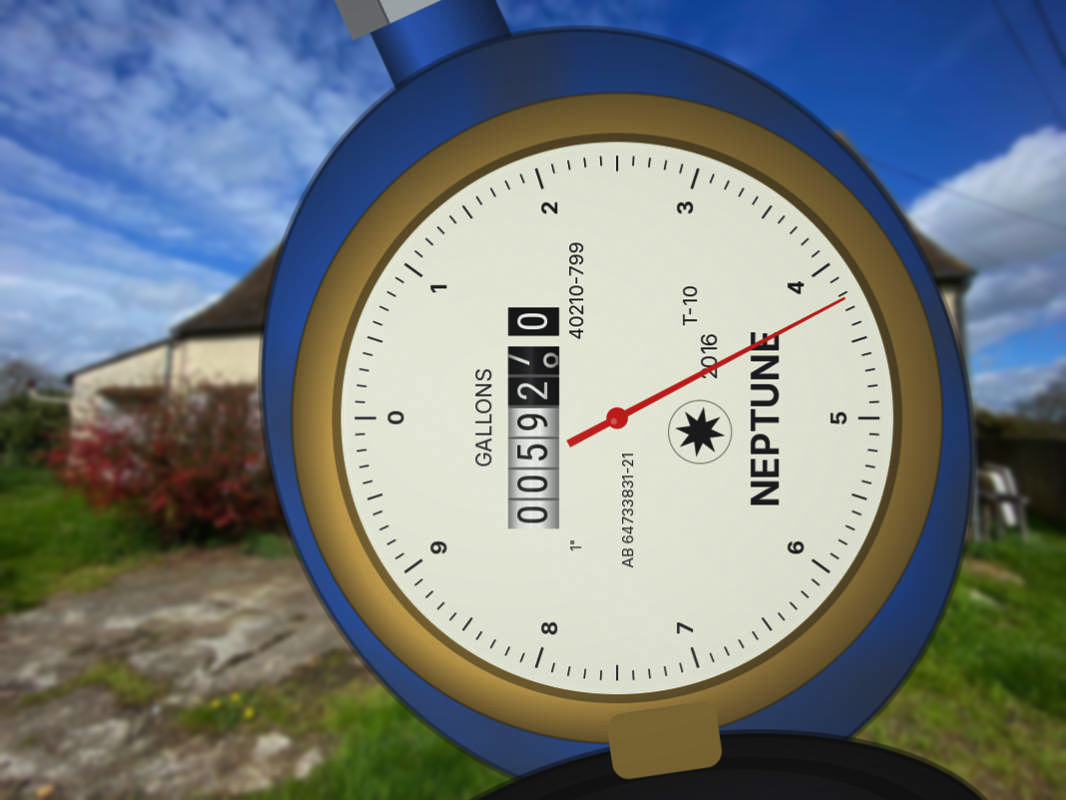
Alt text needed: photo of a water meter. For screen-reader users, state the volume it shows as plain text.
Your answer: 59274.2 gal
